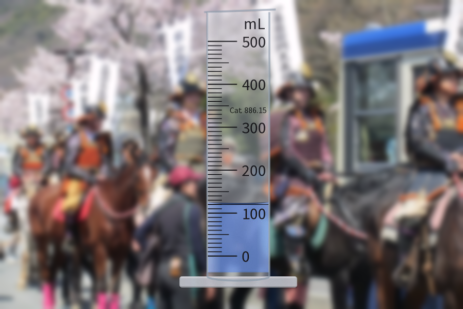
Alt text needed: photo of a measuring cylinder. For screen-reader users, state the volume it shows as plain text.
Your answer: 120 mL
